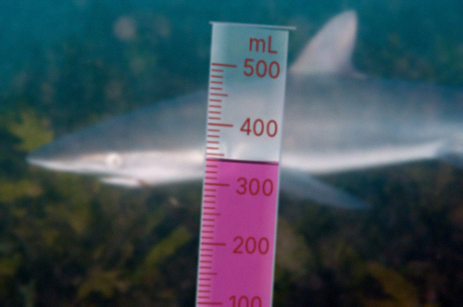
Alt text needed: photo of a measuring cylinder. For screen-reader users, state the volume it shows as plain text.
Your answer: 340 mL
